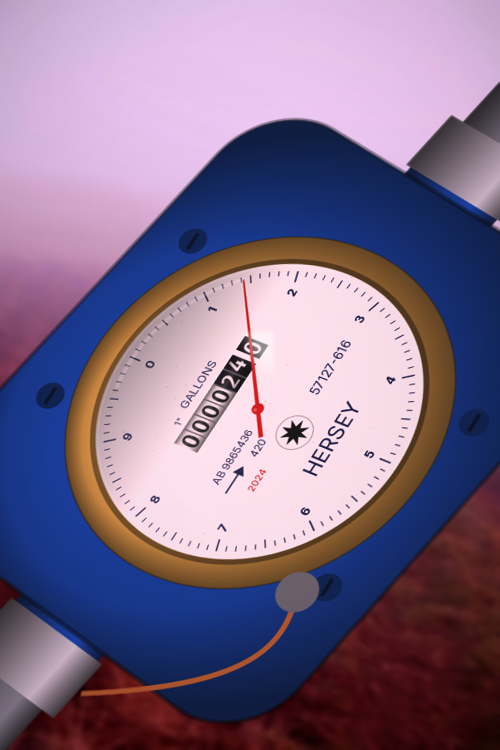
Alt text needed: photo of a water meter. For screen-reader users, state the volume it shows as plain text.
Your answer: 241.4 gal
